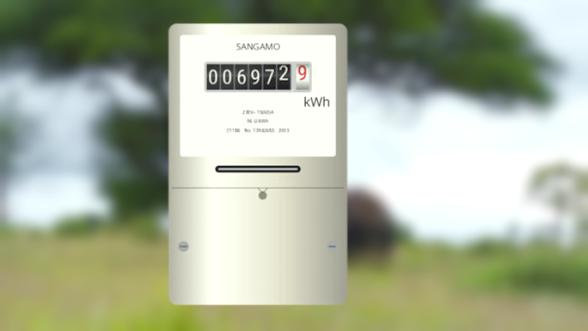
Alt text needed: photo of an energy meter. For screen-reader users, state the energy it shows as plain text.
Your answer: 6972.9 kWh
